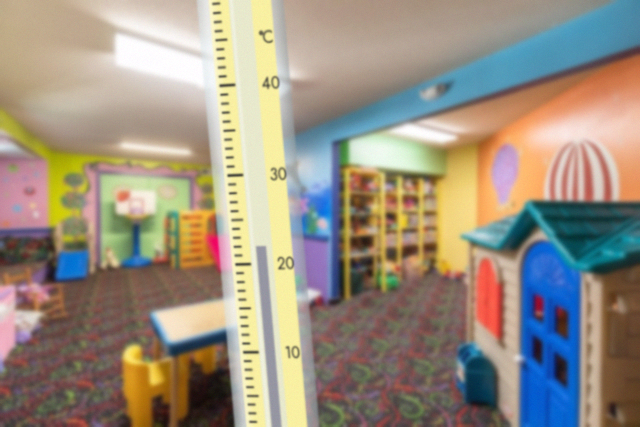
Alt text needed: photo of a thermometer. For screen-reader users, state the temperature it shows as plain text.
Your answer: 22 °C
